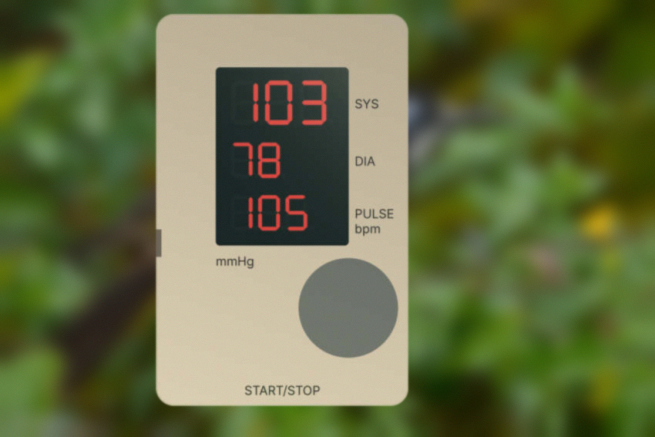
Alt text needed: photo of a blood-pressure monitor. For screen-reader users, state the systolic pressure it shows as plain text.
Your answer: 103 mmHg
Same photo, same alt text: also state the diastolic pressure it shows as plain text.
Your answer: 78 mmHg
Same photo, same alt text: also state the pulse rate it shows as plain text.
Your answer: 105 bpm
